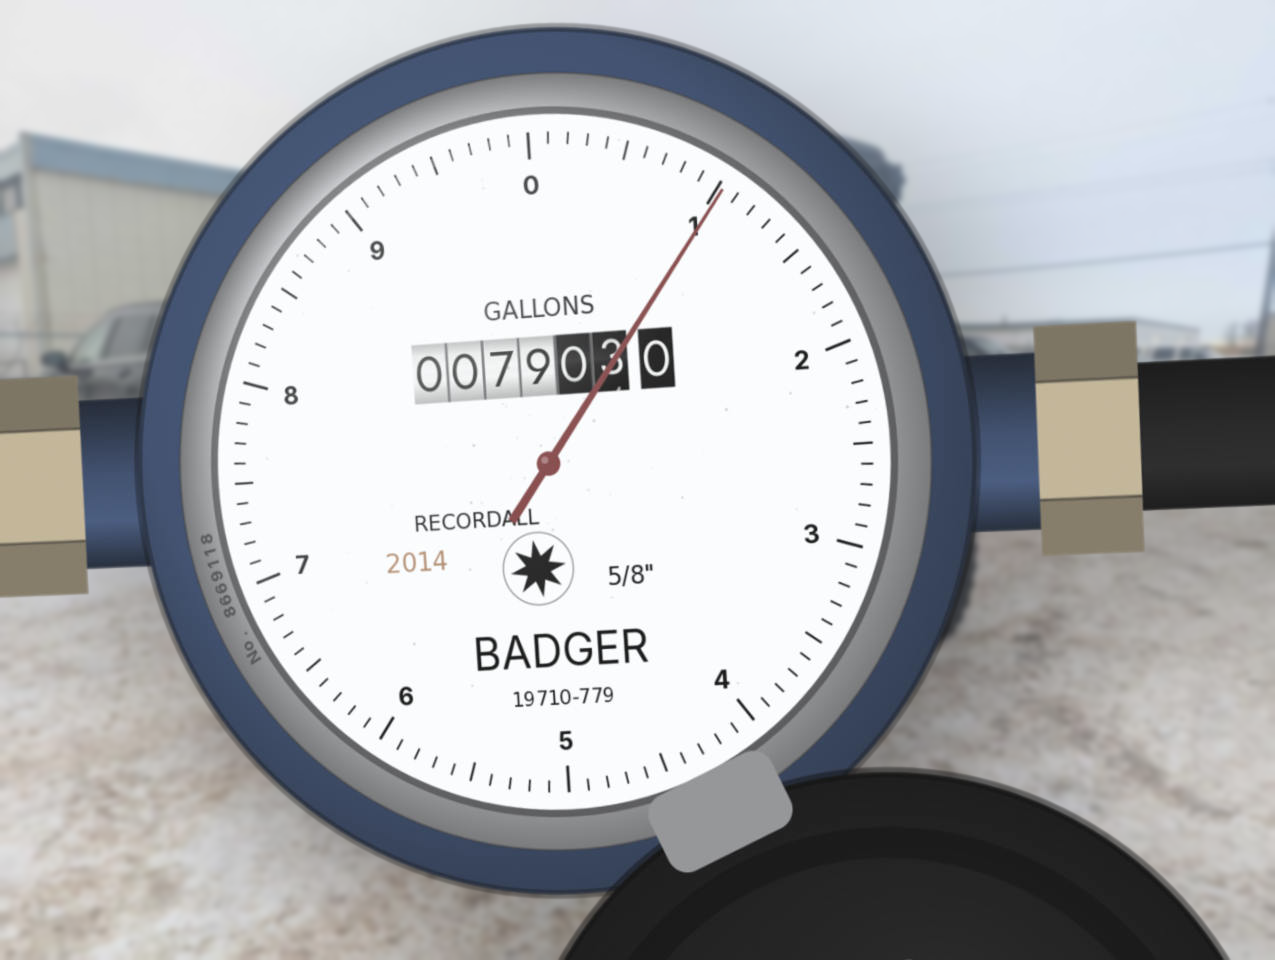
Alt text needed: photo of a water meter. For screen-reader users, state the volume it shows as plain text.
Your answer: 79031.0 gal
